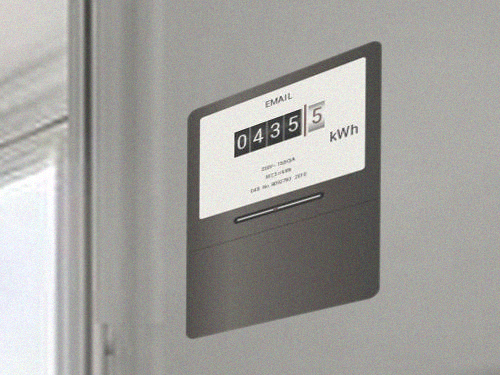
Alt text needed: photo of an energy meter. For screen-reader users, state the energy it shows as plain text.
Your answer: 435.5 kWh
